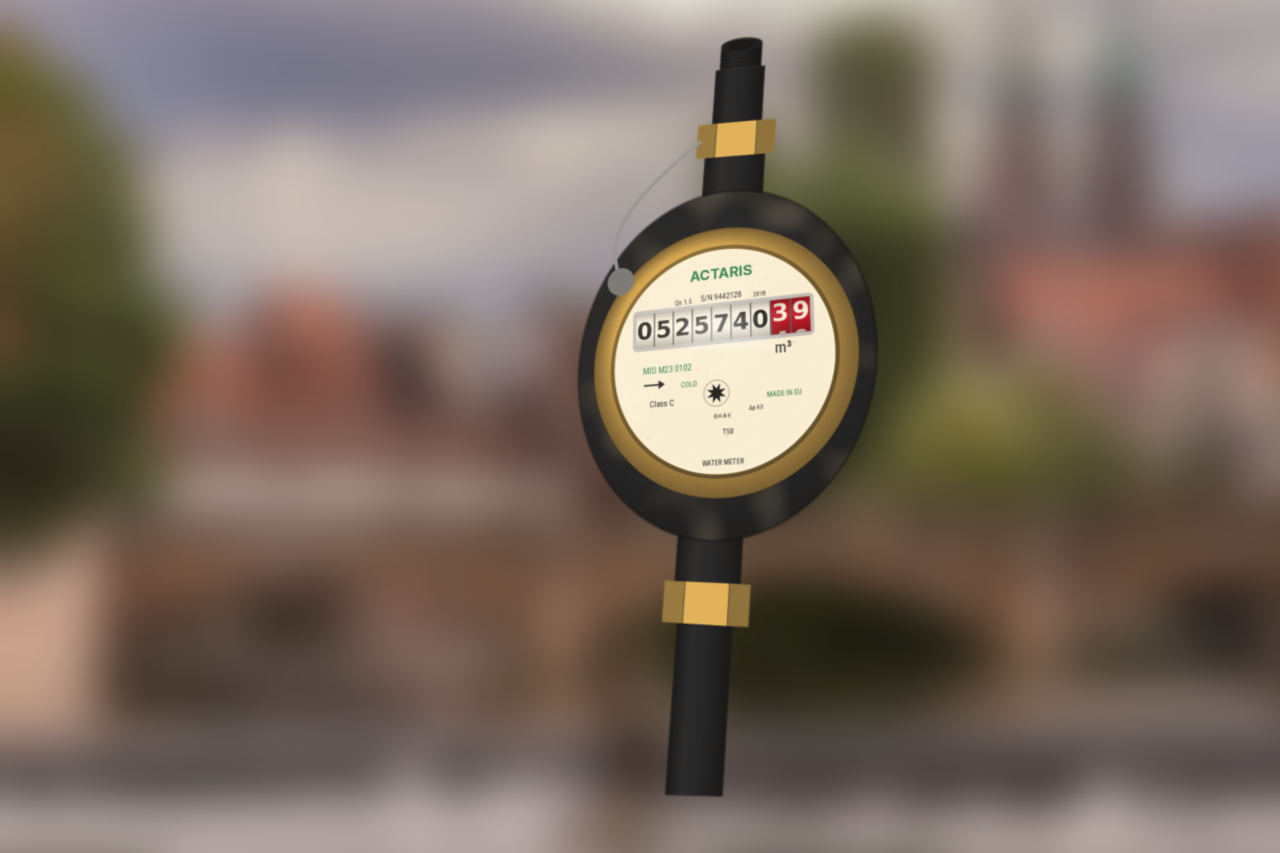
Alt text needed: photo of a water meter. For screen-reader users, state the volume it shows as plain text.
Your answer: 525740.39 m³
